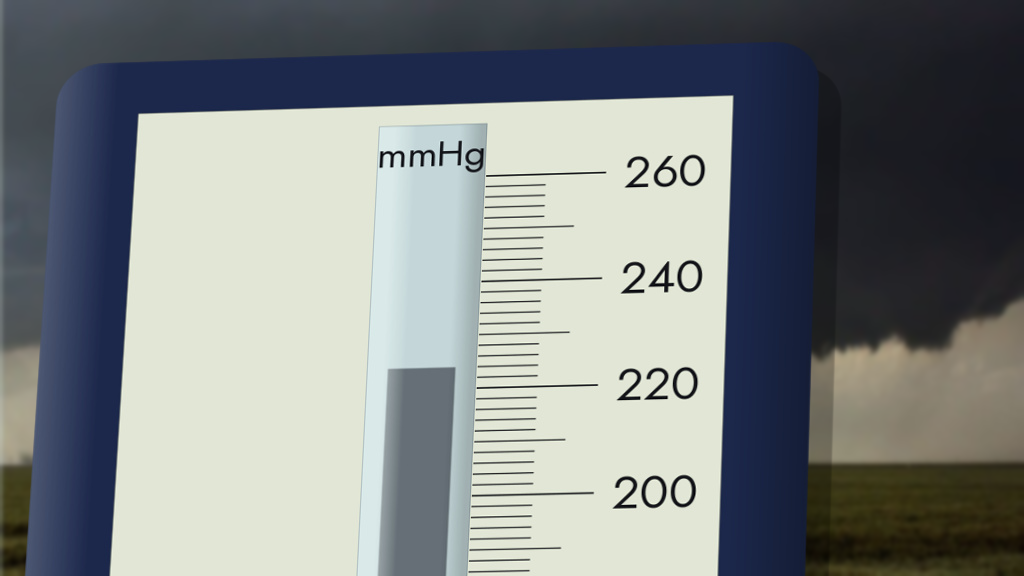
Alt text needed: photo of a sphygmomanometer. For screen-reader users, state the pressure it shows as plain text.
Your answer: 224 mmHg
